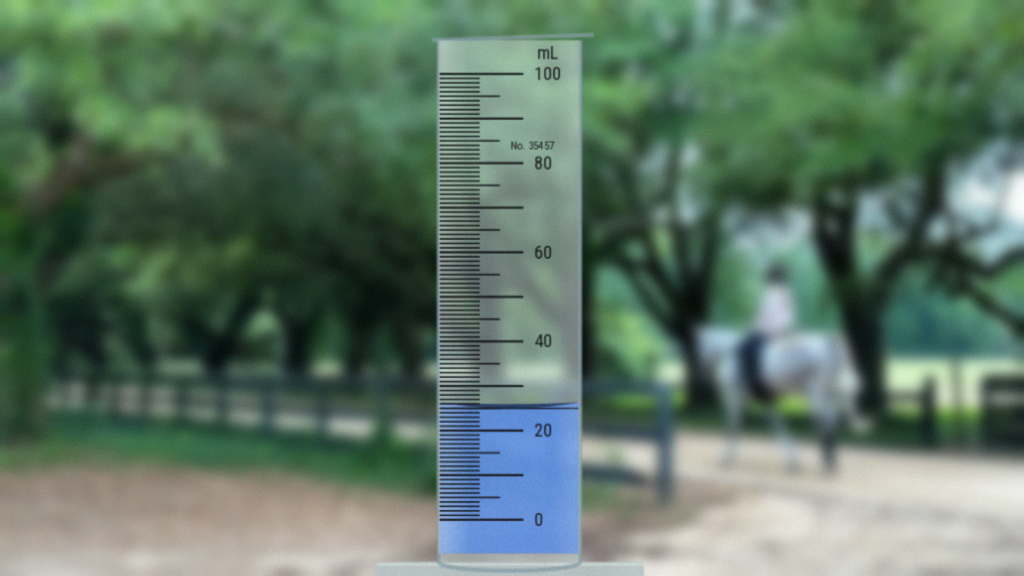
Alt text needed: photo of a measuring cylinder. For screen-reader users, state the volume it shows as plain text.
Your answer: 25 mL
